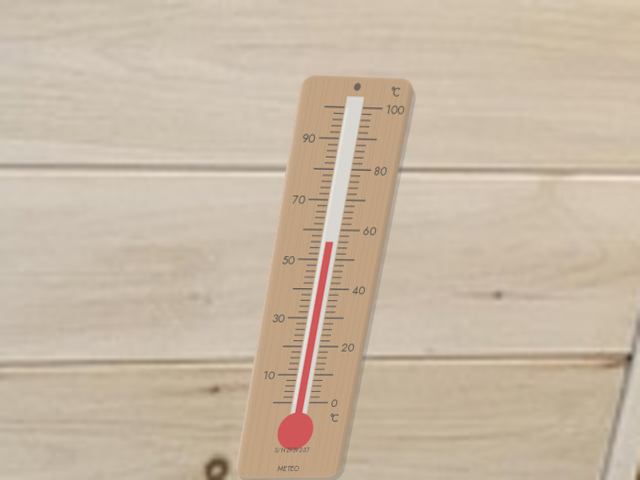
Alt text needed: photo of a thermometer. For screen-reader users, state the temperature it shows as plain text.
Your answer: 56 °C
